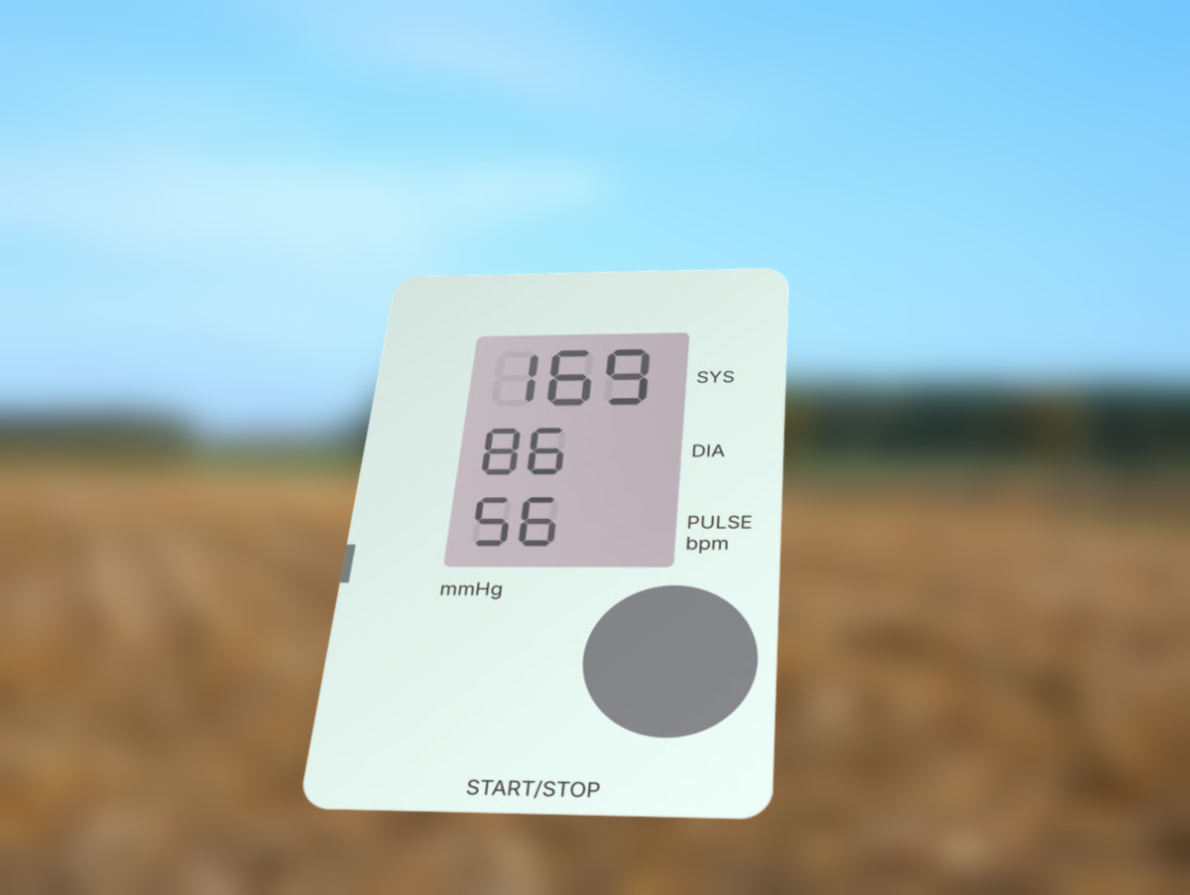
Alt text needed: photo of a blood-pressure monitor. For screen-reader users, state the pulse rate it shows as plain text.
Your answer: 56 bpm
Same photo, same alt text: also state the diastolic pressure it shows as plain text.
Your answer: 86 mmHg
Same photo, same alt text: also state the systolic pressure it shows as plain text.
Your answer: 169 mmHg
